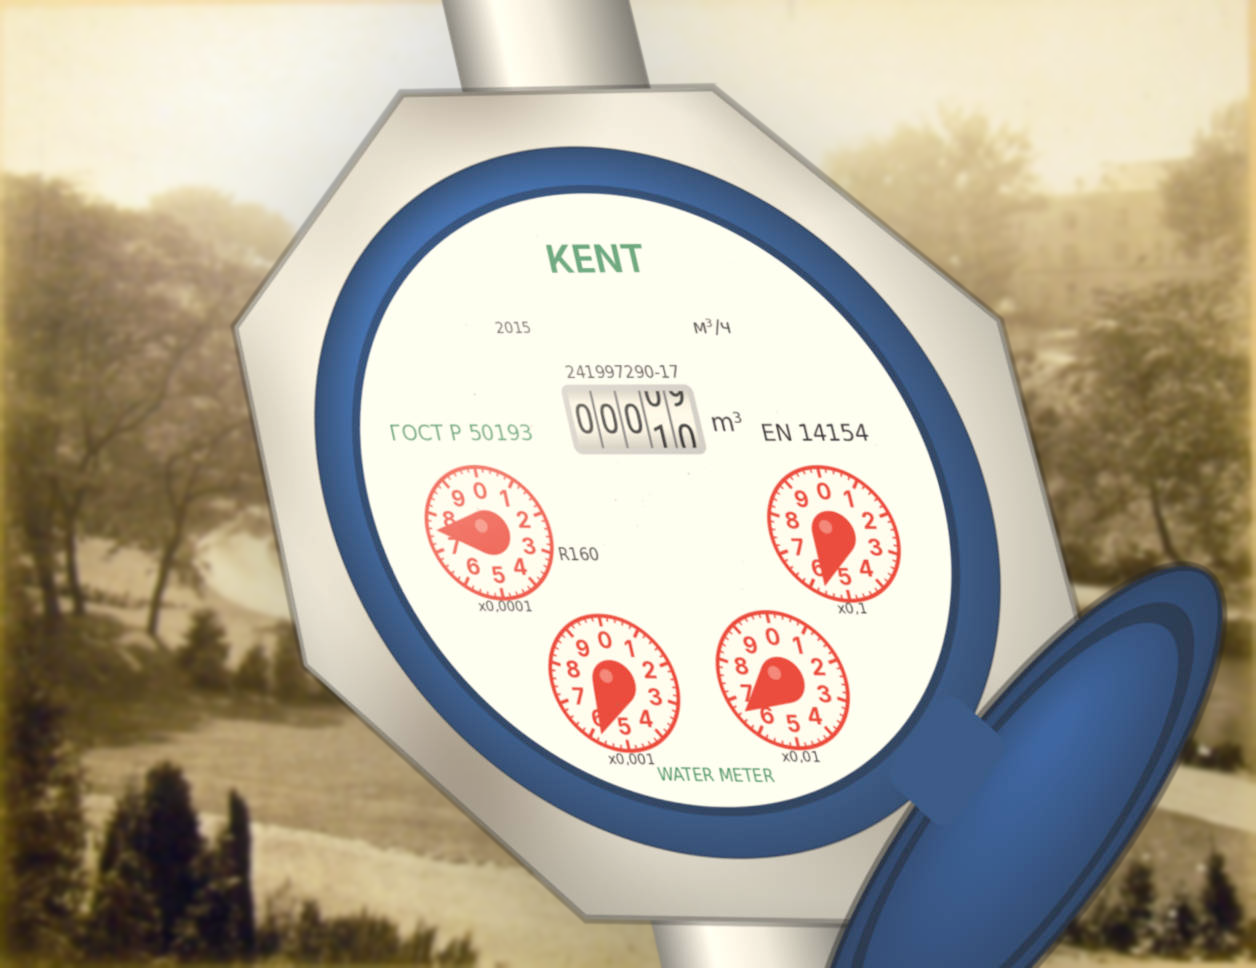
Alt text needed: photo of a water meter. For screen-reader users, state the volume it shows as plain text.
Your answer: 9.5657 m³
